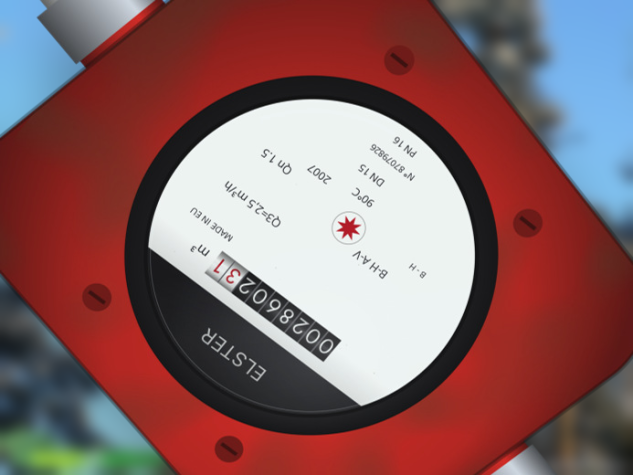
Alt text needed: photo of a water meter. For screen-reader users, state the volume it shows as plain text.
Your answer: 28602.31 m³
